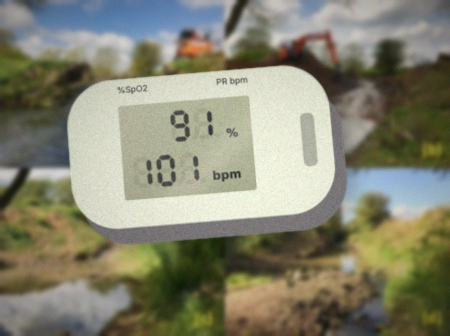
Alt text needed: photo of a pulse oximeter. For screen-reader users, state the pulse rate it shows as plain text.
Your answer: 101 bpm
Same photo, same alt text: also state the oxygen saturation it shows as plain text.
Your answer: 91 %
